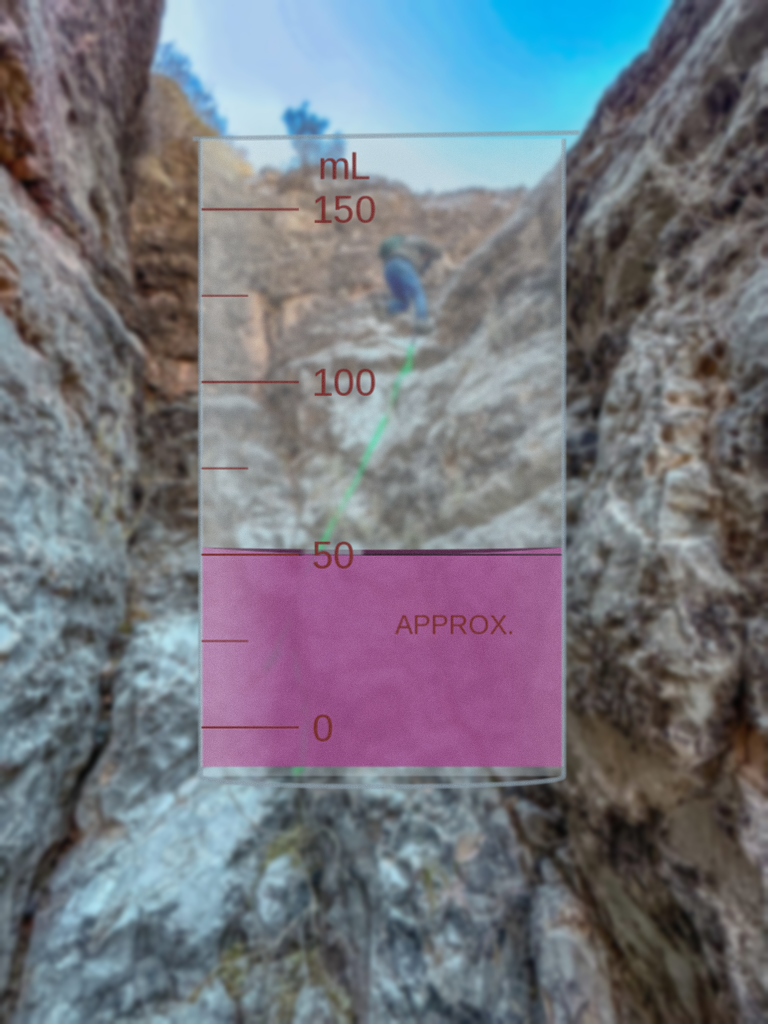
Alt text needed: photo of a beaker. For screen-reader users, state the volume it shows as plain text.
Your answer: 50 mL
